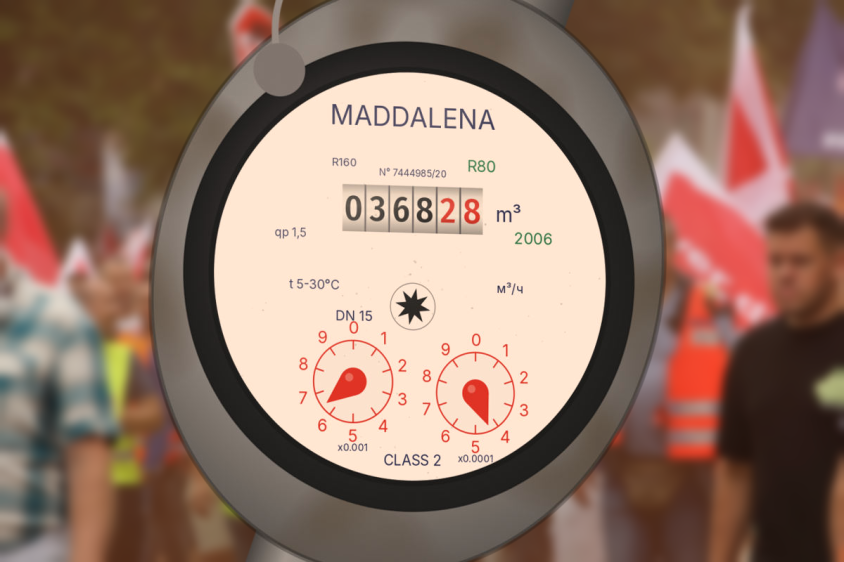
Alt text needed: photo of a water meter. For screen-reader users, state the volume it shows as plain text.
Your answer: 368.2864 m³
